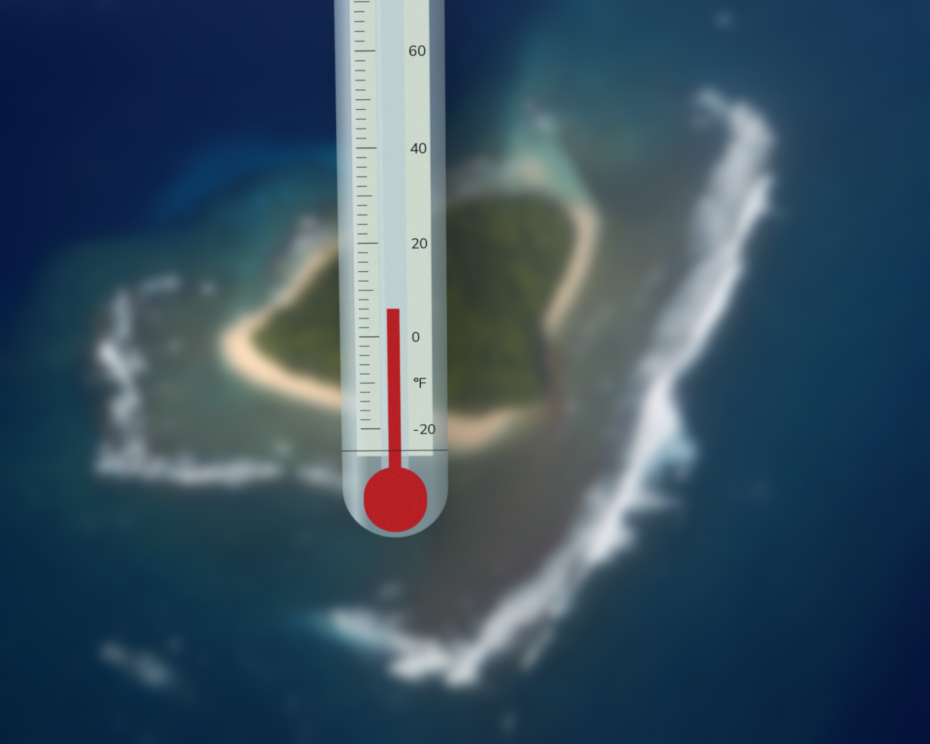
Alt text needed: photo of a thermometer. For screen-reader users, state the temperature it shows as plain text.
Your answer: 6 °F
